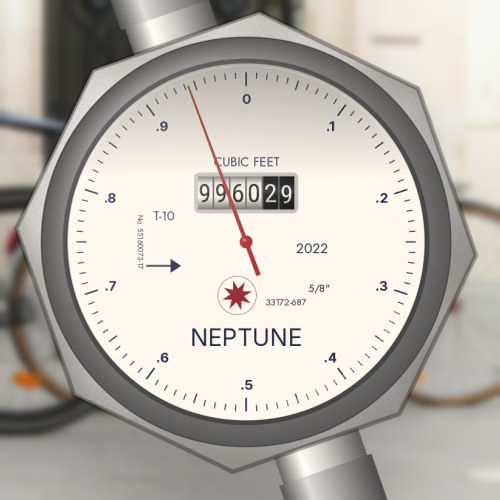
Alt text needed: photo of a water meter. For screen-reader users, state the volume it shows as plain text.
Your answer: 996028.94 ft³
